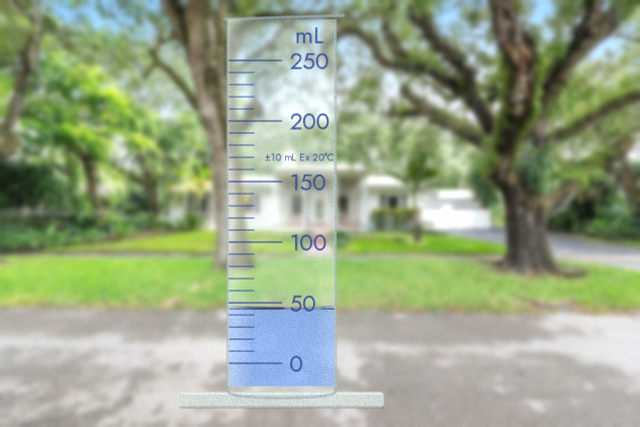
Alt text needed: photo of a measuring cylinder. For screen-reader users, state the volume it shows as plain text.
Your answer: 45 mL
